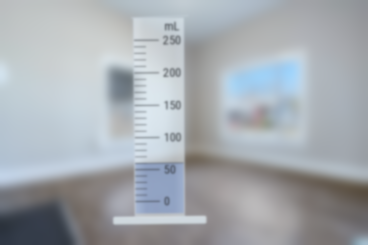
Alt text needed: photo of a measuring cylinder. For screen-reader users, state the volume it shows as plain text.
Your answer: 60 mL
